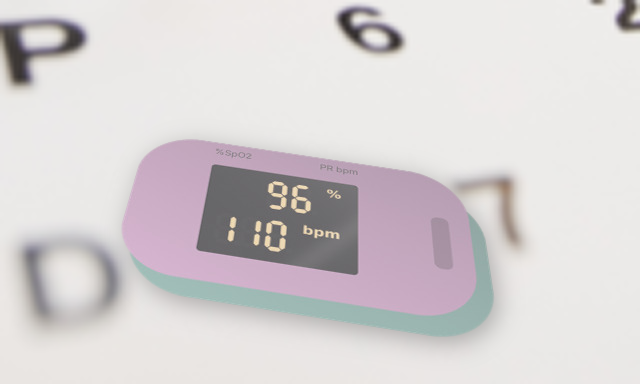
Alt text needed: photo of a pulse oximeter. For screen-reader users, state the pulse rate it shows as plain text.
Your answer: 110 bpm
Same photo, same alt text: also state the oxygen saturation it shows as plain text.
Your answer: 96 %
